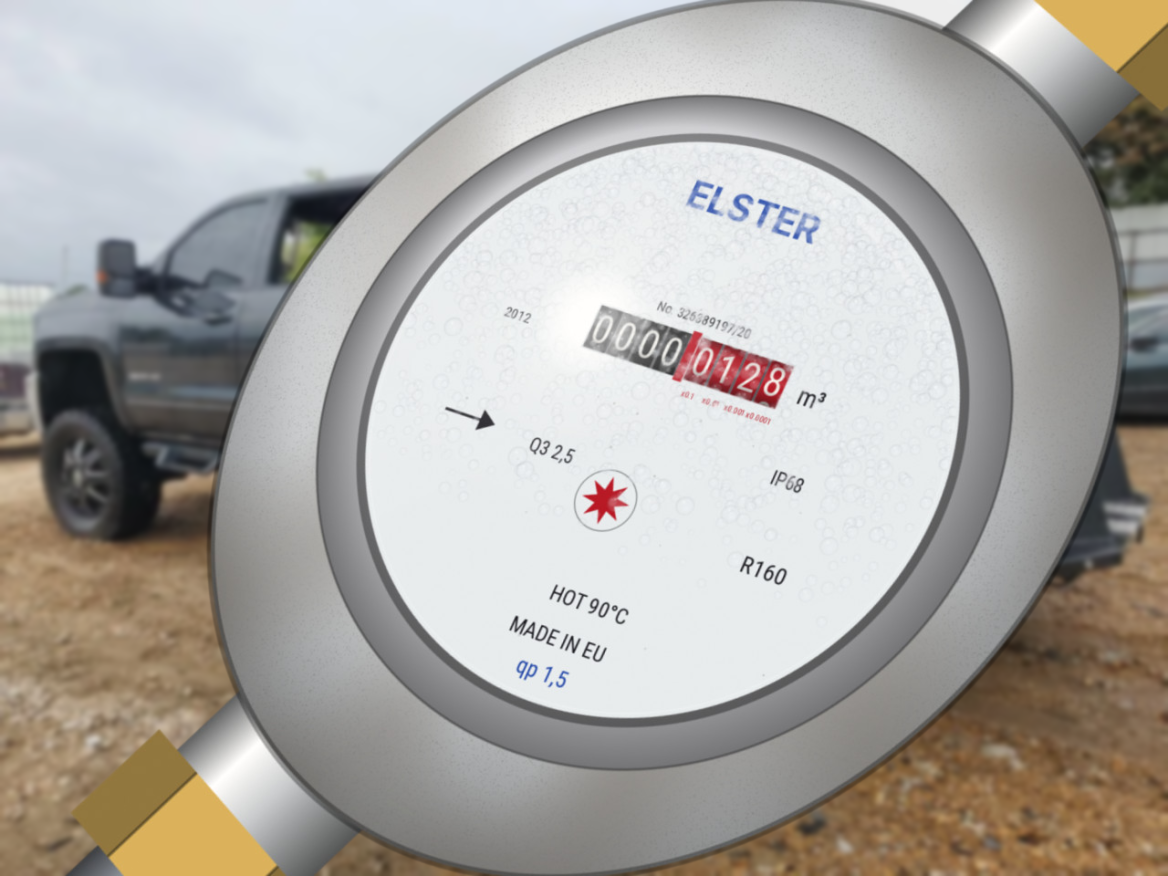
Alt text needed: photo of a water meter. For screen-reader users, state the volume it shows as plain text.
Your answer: 0.0128 m³
